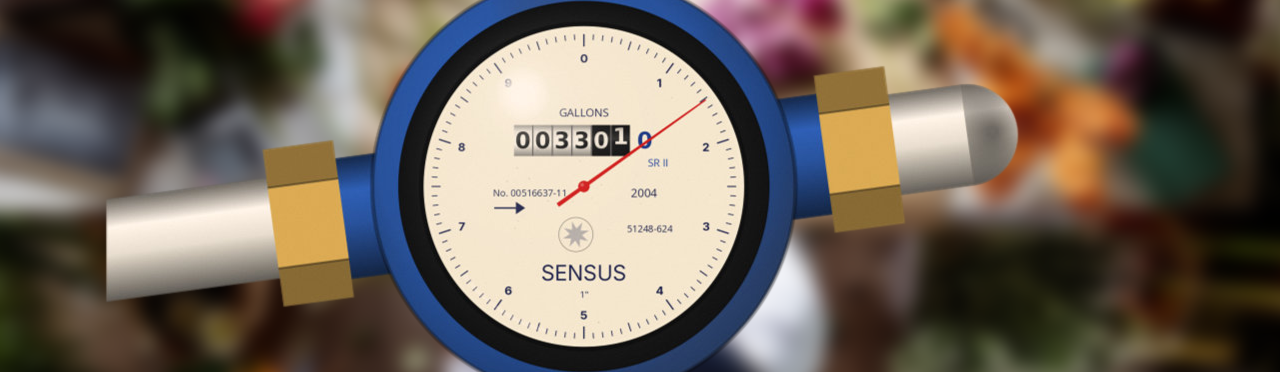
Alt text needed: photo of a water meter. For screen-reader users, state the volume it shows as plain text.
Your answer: 33011.5 gal
